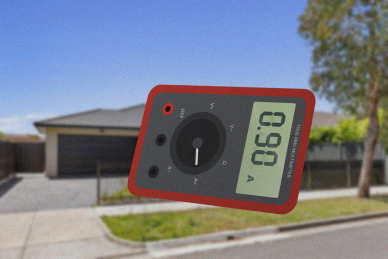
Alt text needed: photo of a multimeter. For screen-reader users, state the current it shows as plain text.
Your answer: 0.90 A
